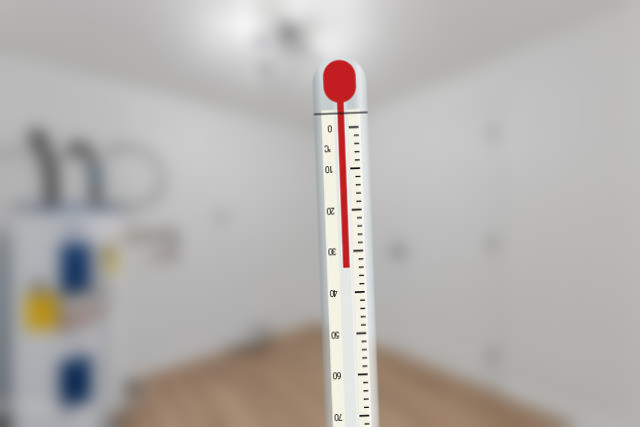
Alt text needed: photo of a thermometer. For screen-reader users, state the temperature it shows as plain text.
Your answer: 34 °C
